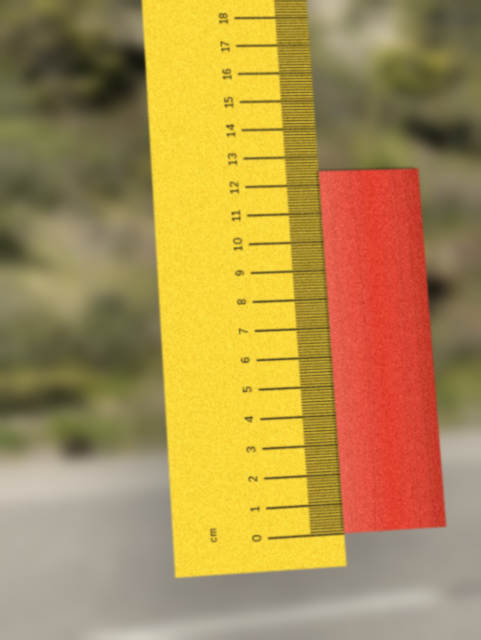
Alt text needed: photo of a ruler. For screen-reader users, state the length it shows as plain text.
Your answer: 12.5 cm
